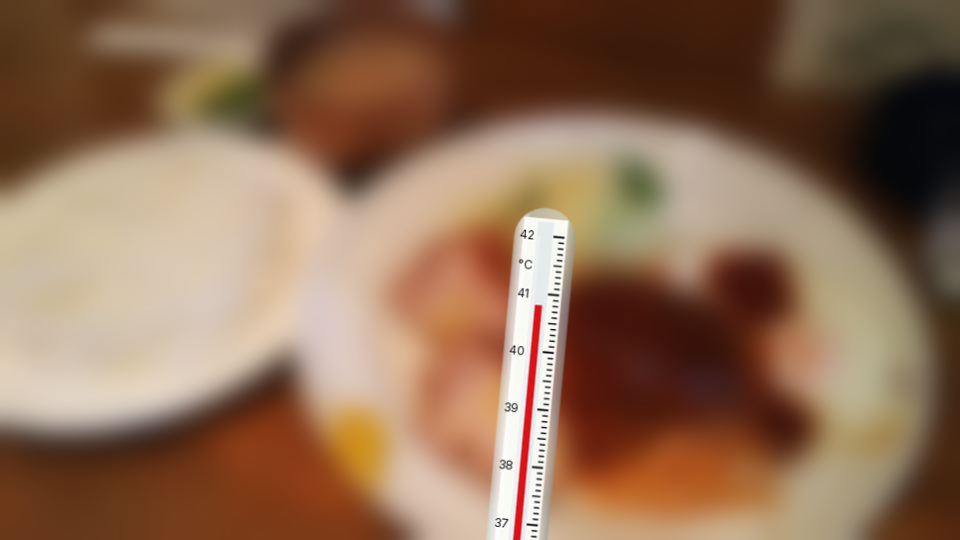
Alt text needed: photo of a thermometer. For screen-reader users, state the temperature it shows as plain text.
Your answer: 40.8 °C
